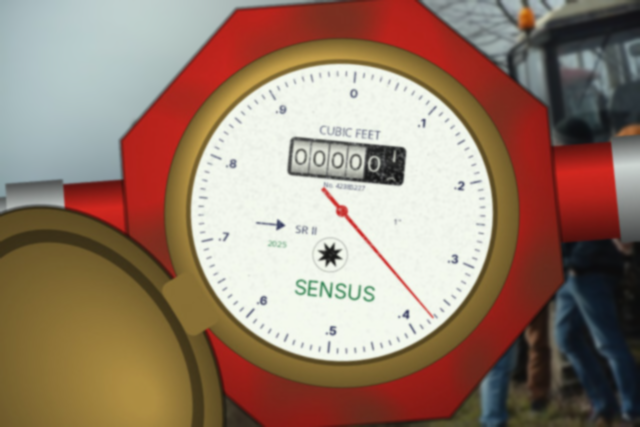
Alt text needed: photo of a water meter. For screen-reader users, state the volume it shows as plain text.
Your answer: 1.37 ft³
